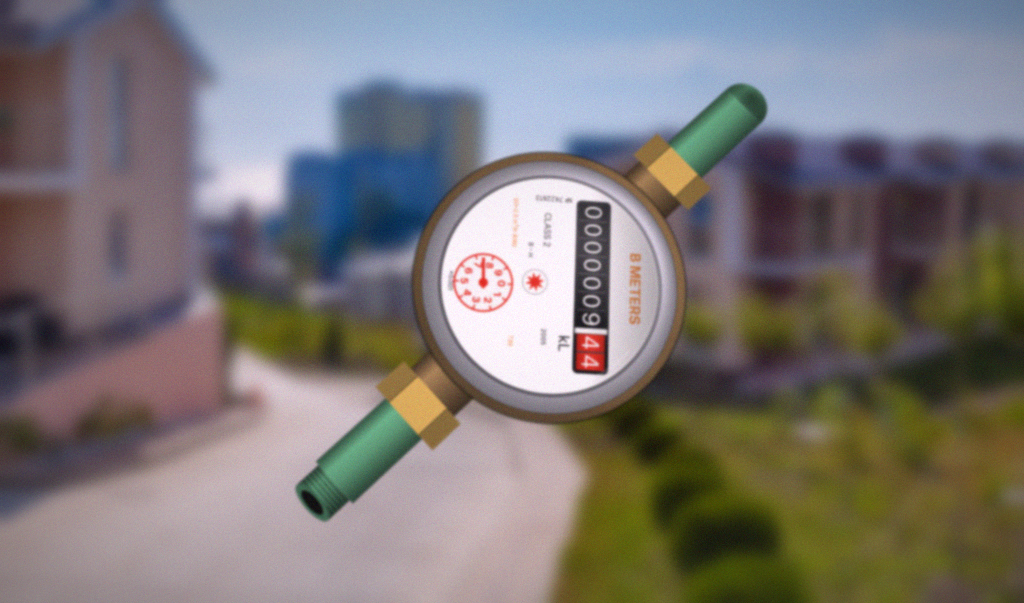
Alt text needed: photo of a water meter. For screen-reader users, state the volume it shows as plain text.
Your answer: 9.447 kL
